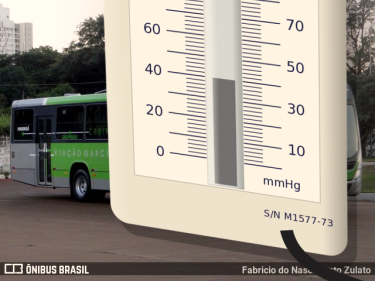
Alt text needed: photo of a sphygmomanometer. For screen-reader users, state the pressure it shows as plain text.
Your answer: 40 mmHg
